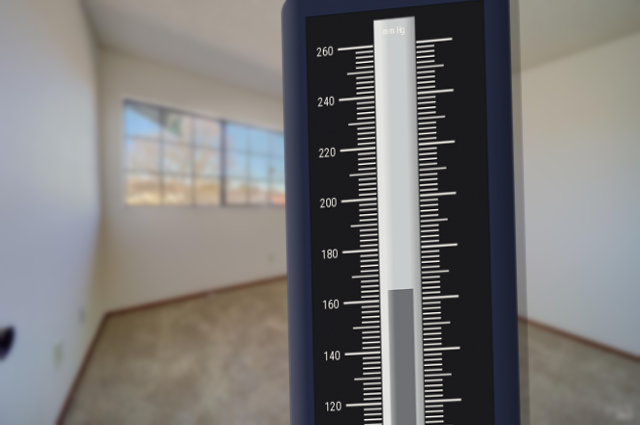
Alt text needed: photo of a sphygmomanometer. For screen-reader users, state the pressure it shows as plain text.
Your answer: 164 mmHg
